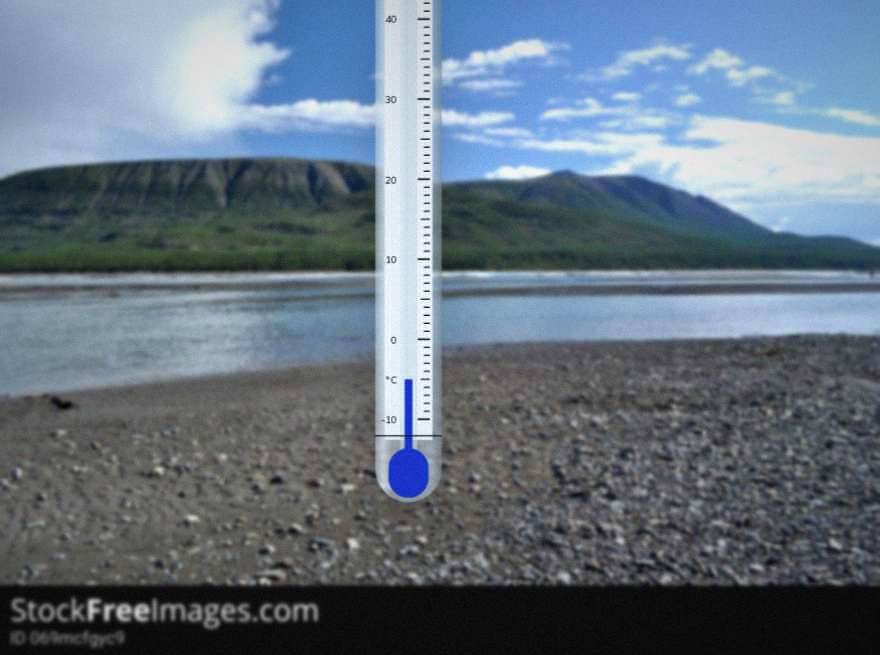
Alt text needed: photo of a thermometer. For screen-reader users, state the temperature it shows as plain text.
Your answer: -5 °C
